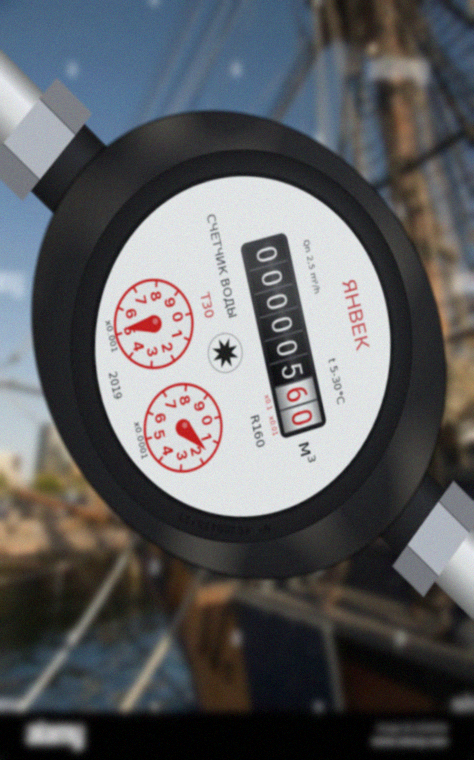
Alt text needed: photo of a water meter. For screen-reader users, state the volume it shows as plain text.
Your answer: 5.6051 m³
